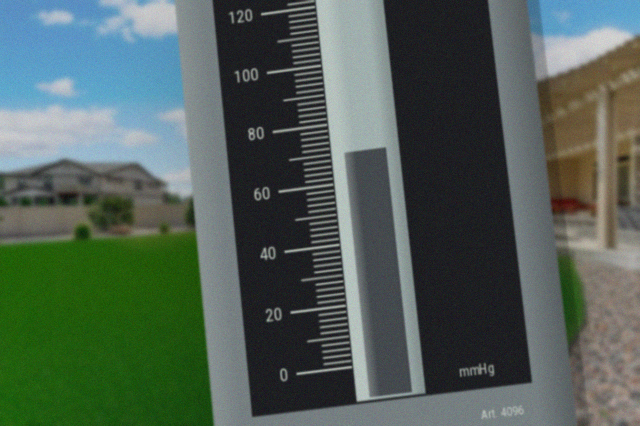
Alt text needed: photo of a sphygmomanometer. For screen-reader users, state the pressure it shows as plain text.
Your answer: 70 mmHg
